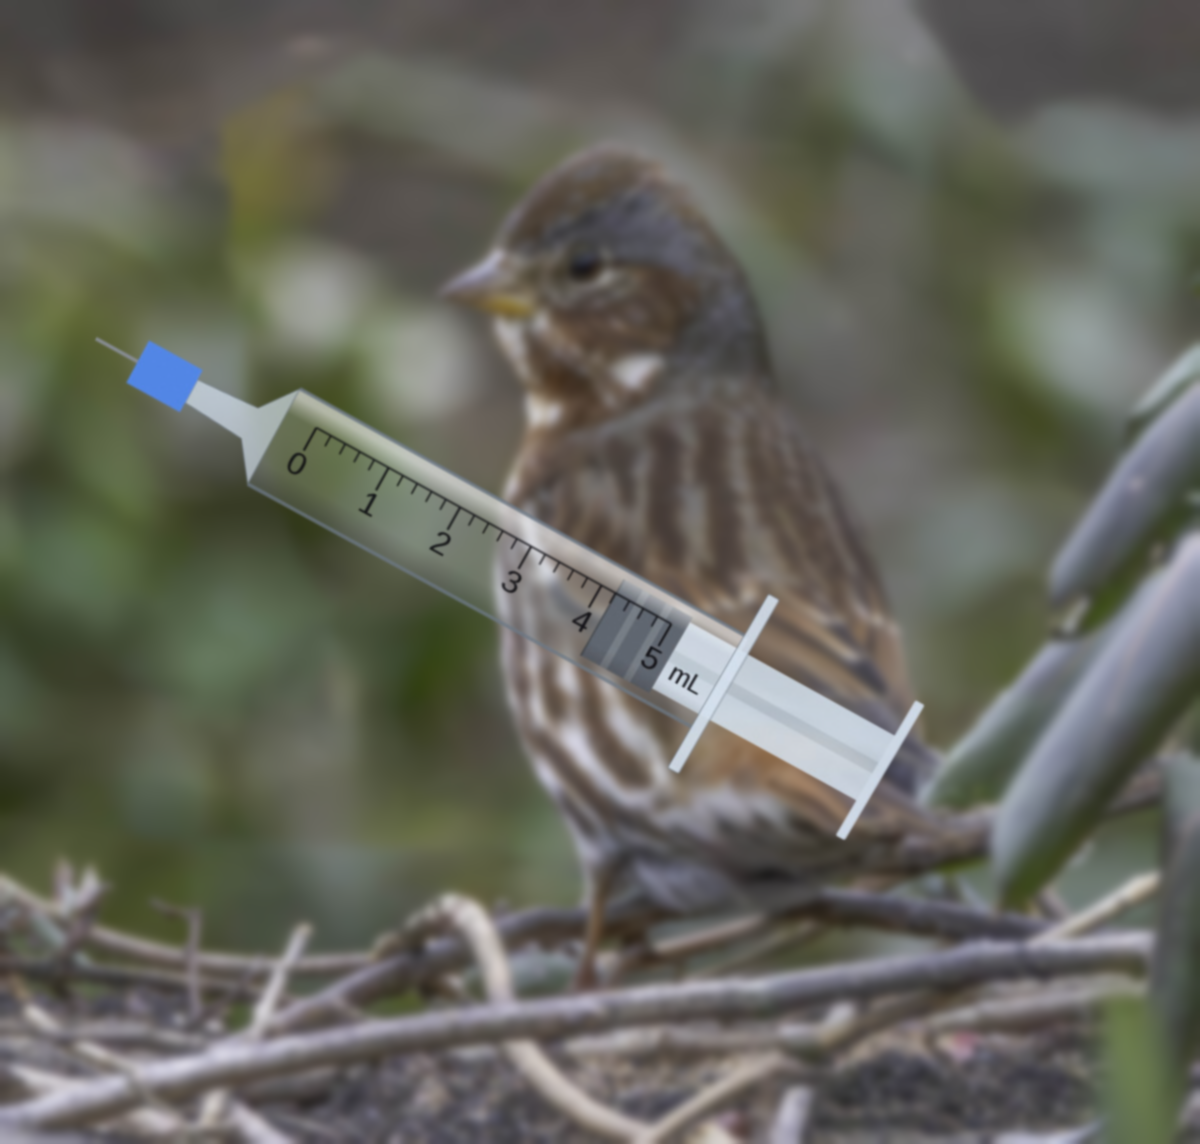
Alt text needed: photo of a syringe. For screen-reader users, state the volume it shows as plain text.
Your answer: 4.2 mL
